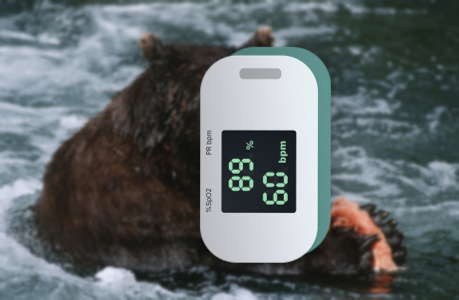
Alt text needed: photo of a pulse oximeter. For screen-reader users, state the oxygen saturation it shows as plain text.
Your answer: 89 %
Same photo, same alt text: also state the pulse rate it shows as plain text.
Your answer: 60 bpm
